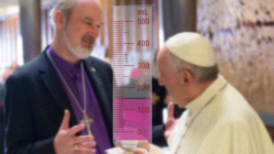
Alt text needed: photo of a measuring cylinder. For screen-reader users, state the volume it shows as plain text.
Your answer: 150 mL
